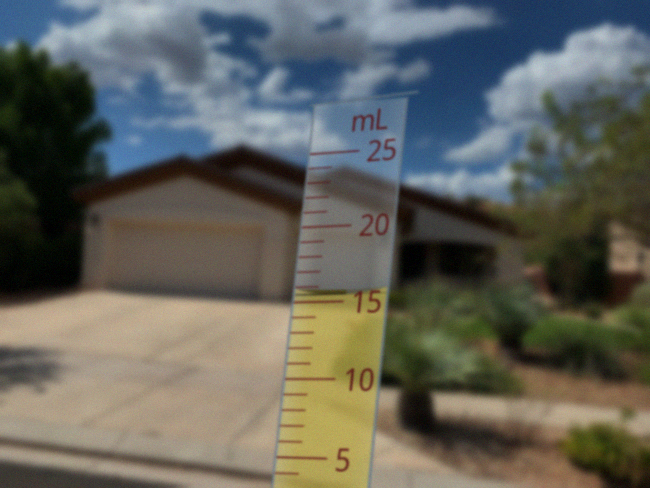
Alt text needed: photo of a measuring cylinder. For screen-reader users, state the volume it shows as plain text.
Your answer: 15.5 mL
